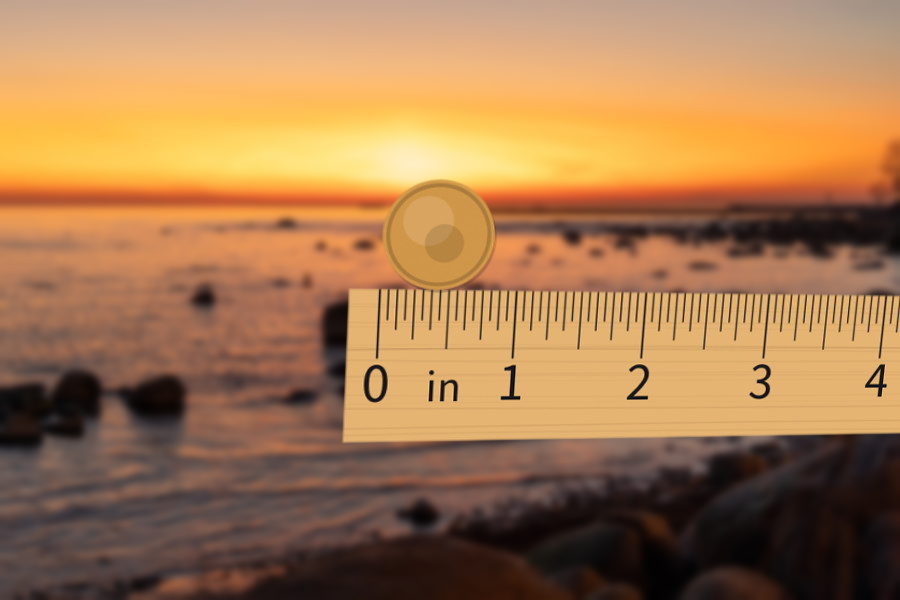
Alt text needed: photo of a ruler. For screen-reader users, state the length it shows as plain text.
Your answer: 0.8125 in
